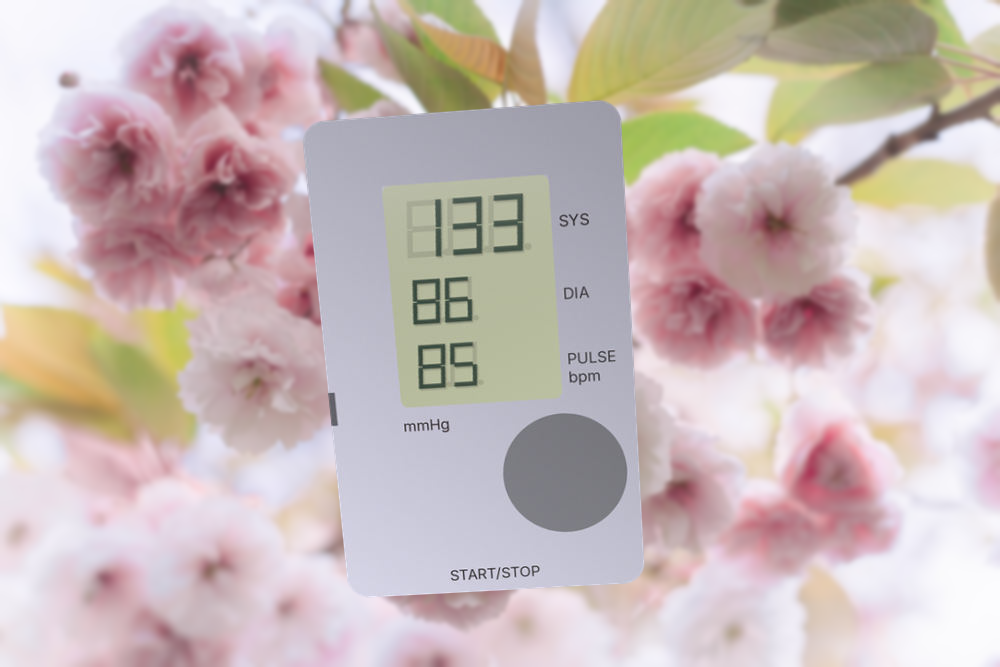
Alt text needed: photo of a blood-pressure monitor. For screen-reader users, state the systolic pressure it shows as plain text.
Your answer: 133 mmHg
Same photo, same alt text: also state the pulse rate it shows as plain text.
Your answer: 85 bpm
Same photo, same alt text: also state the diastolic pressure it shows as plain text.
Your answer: 86 mmHg
